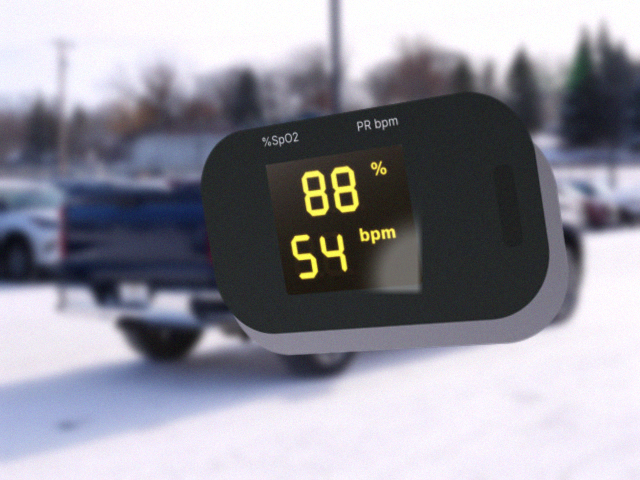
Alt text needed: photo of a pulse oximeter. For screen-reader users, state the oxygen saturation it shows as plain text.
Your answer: 88 %
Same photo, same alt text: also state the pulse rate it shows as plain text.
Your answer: 54 bpm
